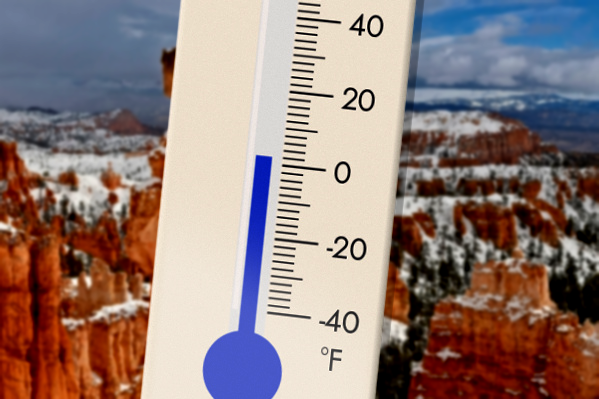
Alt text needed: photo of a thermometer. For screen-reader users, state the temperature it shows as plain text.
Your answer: 2 °F
